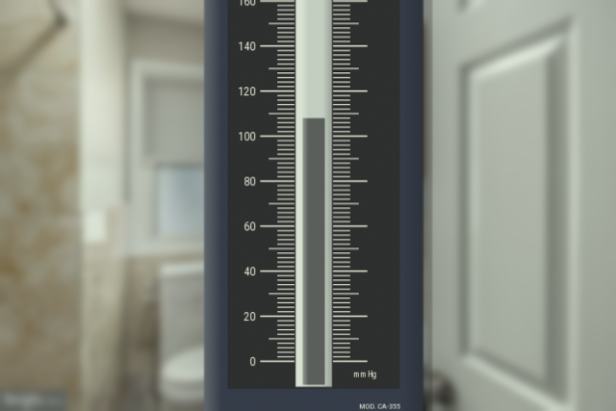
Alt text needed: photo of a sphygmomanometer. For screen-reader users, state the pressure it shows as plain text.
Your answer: 108 mmHg
